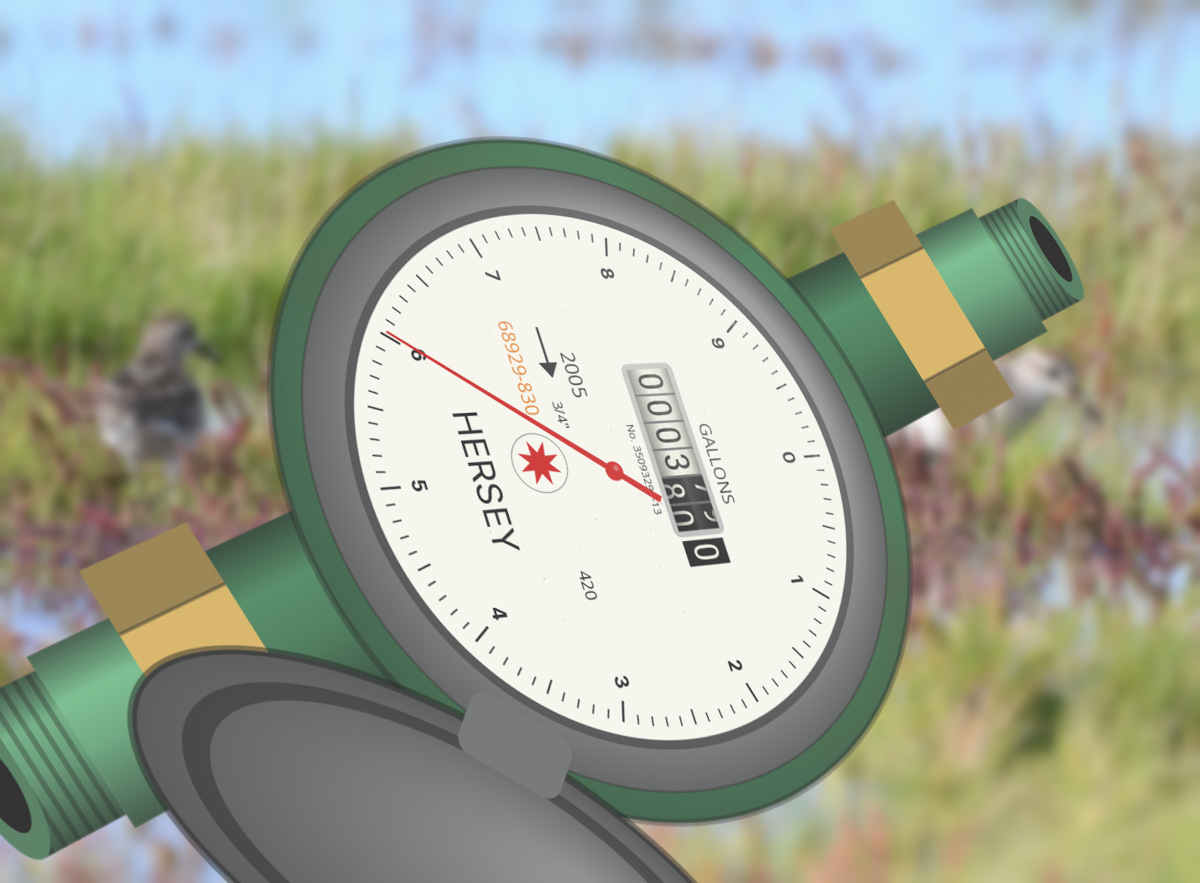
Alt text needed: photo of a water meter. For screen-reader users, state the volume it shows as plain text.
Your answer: 3796.0 gal
